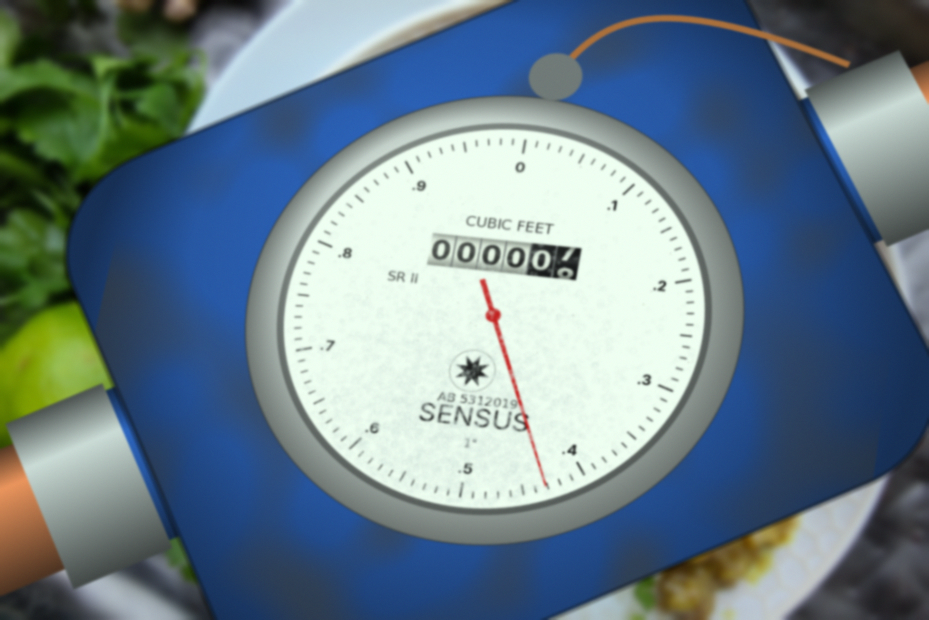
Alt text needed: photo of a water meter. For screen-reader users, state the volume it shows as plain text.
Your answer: 7.43 ft³
